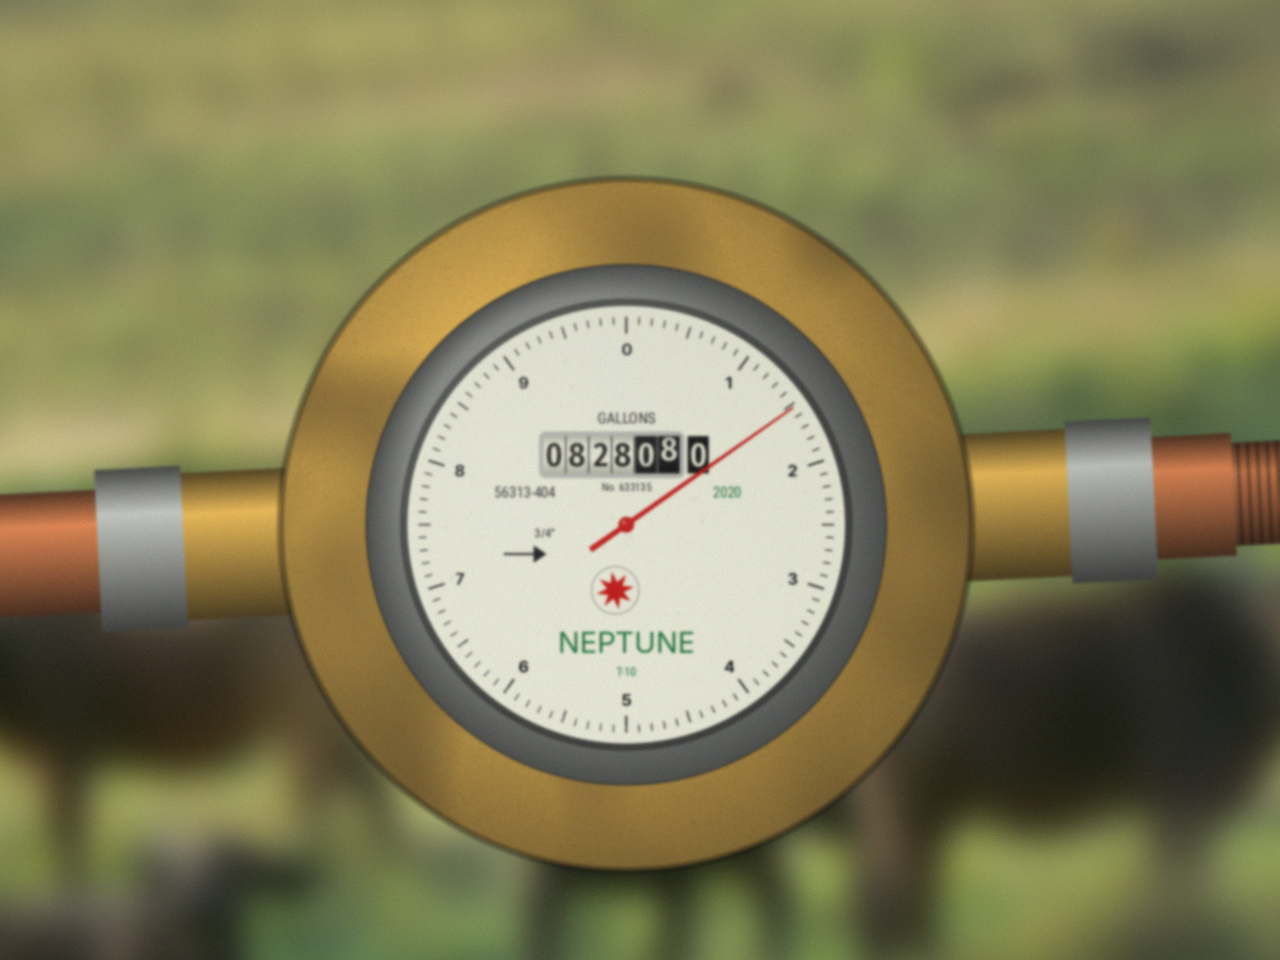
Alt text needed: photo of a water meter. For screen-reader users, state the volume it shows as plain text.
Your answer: 828081.5 gal
